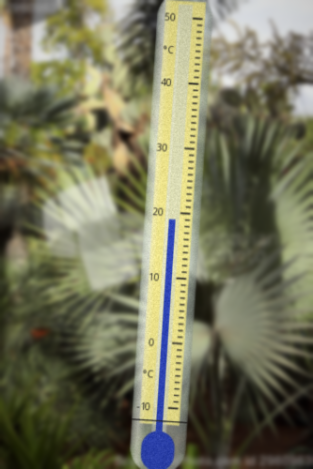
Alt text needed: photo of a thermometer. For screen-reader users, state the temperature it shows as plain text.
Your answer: 19 °C
